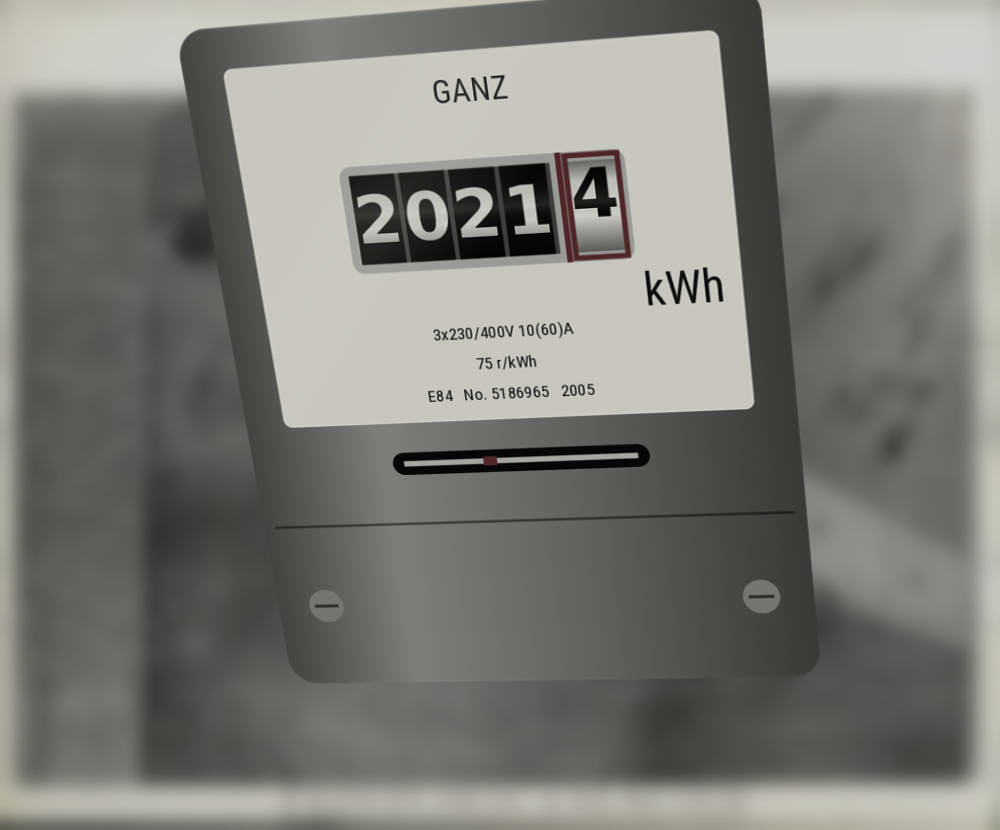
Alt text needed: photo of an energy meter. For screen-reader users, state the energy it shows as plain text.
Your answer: 2021.4 kWh
